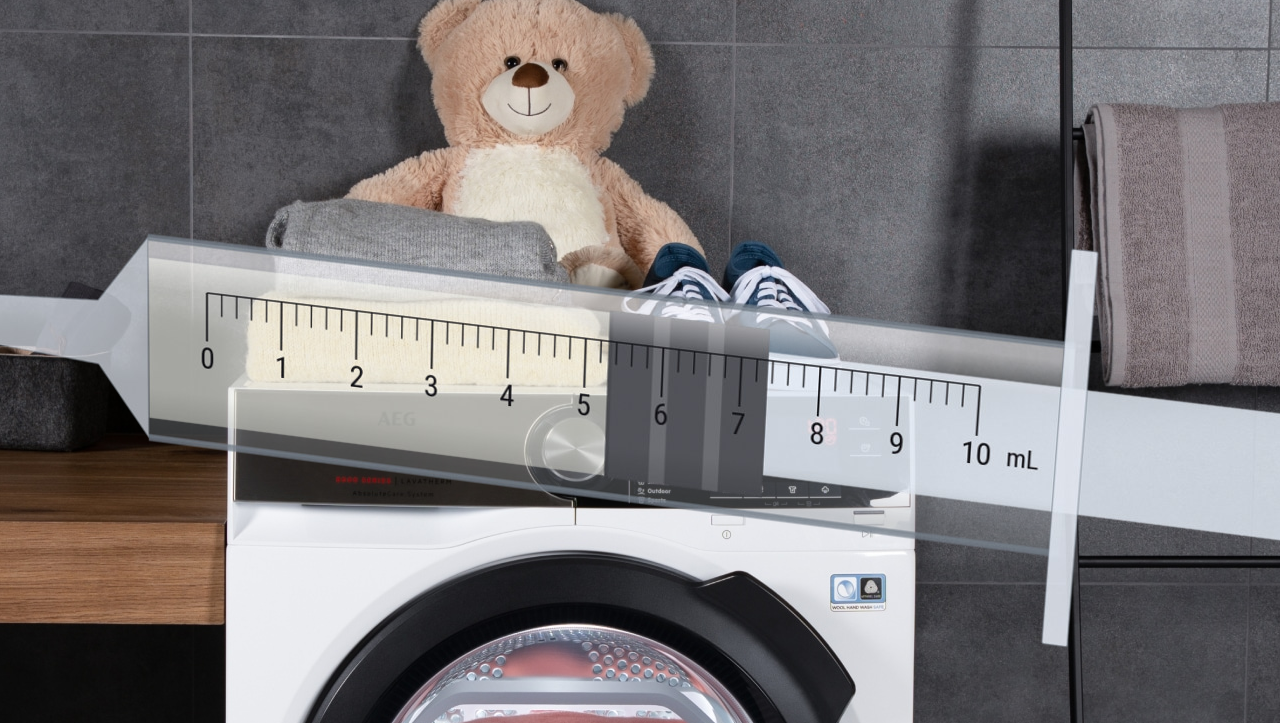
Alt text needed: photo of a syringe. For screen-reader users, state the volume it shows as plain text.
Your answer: 5.3 mL
